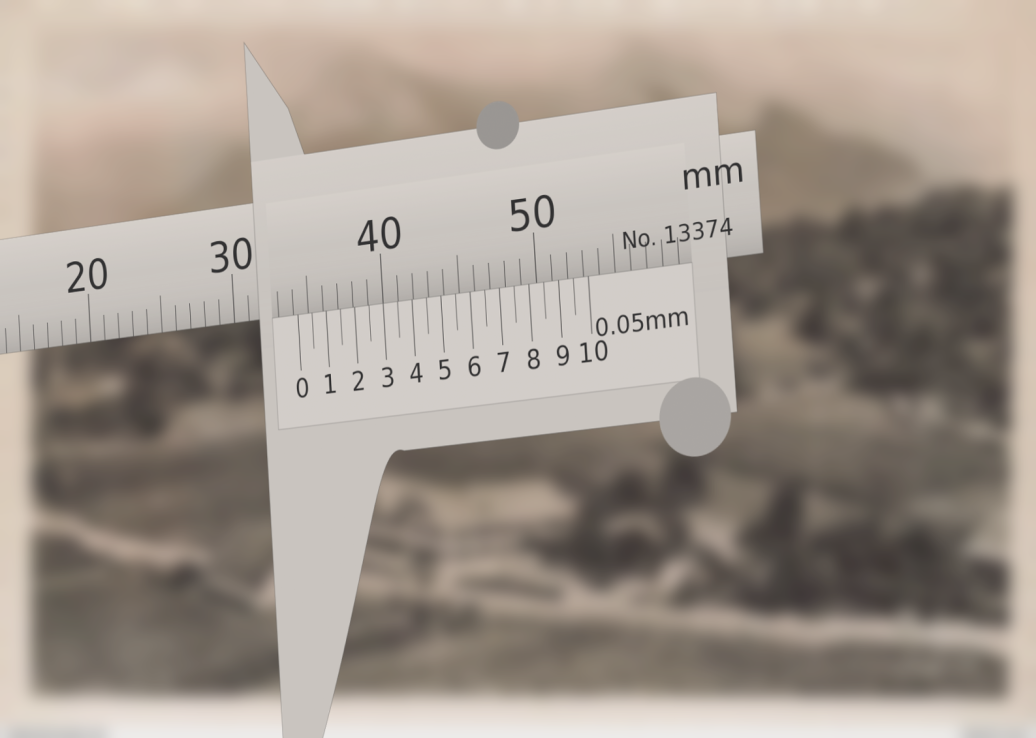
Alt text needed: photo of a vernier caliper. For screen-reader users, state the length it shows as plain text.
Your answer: 34.3 mm
